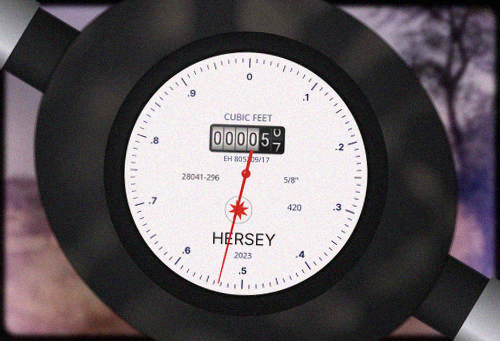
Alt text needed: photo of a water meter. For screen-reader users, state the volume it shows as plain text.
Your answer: 56.53 ft³
